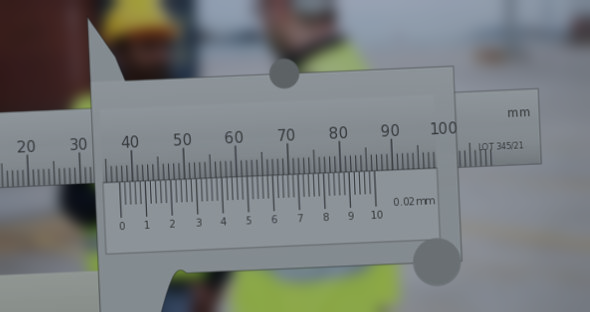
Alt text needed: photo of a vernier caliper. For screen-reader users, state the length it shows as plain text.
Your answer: 37.5 mm
